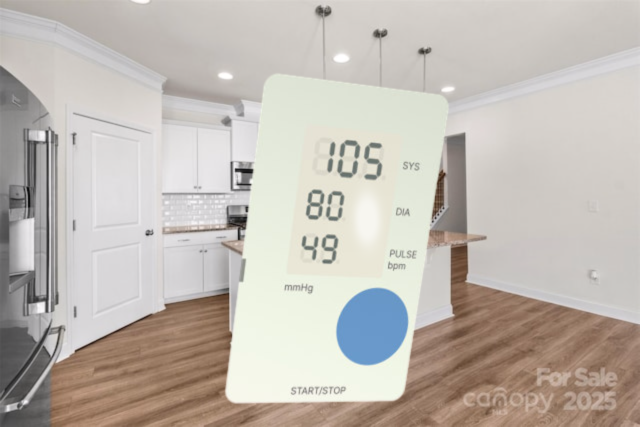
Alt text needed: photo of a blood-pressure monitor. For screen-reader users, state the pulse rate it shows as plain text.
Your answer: 49 bpm
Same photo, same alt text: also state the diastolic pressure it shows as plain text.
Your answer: 80 mmHg
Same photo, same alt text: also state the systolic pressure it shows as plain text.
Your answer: 105 mmHg
